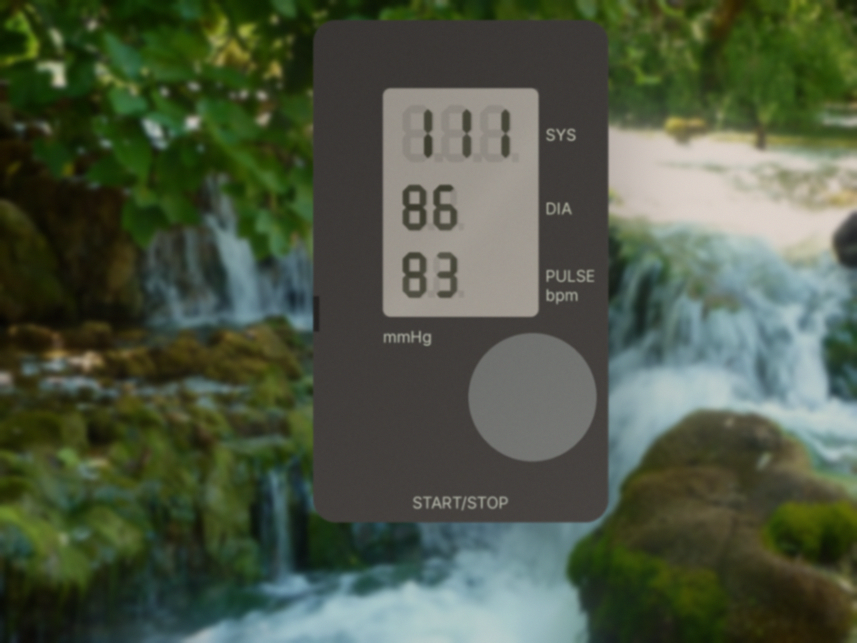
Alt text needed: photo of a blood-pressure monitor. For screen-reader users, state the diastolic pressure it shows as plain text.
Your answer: 86 mmHg
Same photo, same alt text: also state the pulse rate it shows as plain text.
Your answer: 83 bpm
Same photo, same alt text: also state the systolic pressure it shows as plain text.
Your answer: 111 mmHg
